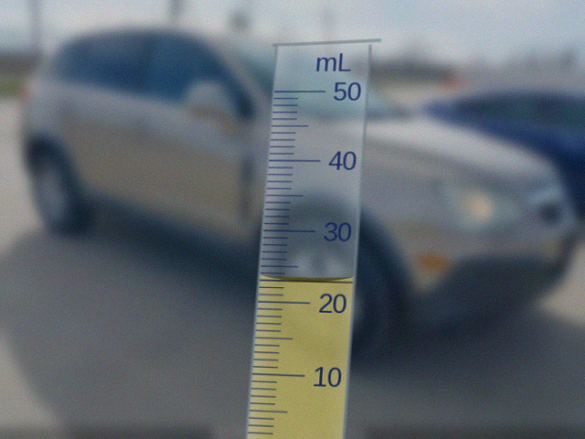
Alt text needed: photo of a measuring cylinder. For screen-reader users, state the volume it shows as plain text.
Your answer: 23 mL
